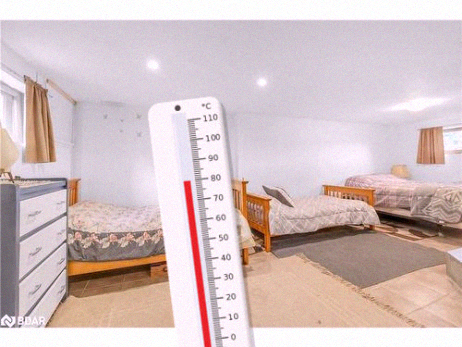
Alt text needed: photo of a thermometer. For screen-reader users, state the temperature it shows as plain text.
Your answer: 80 °C
